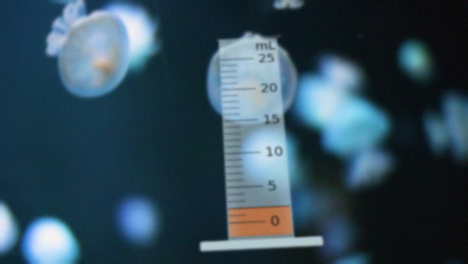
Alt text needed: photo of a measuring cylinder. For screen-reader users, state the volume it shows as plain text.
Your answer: 2 mL
